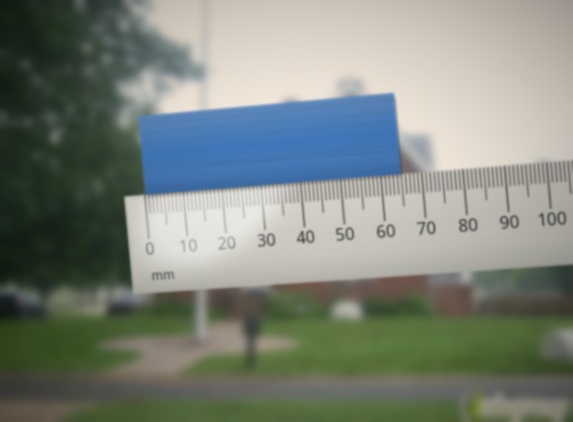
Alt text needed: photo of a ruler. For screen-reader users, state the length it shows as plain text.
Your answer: 65 mm
